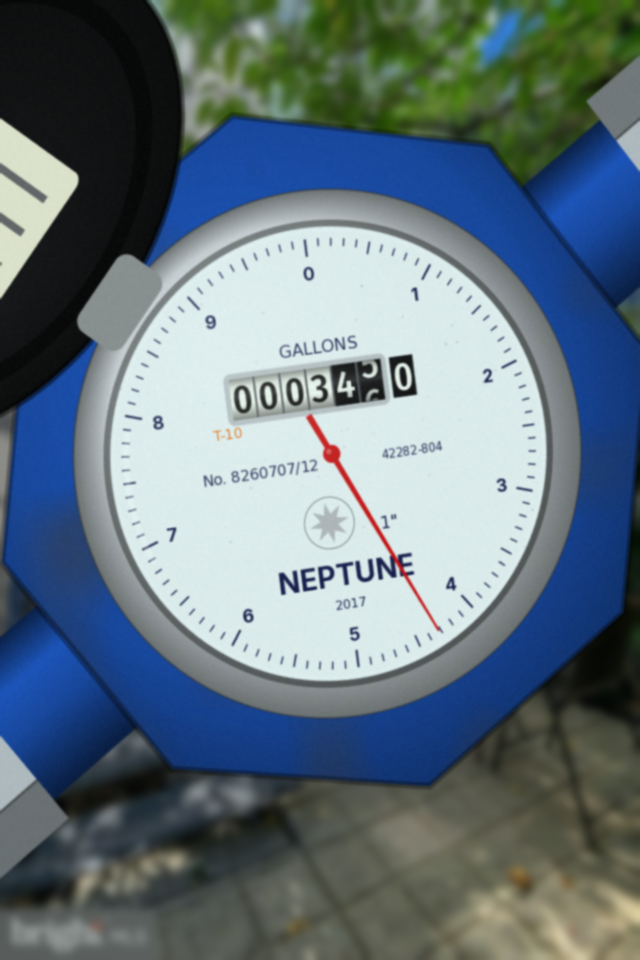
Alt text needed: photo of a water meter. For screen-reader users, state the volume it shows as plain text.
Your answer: 3454.3 gal
